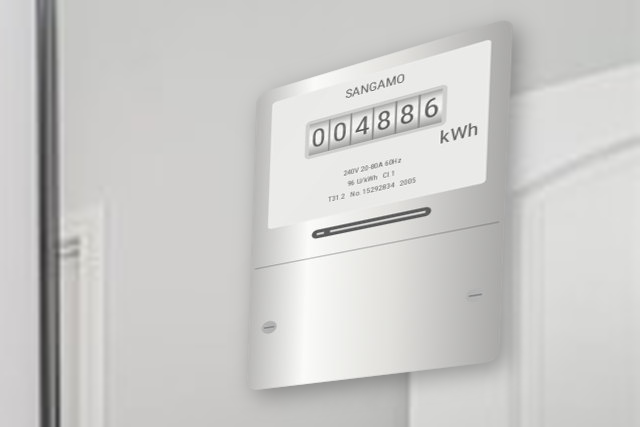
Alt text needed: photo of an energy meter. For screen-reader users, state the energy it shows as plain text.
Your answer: 4886 kWh
